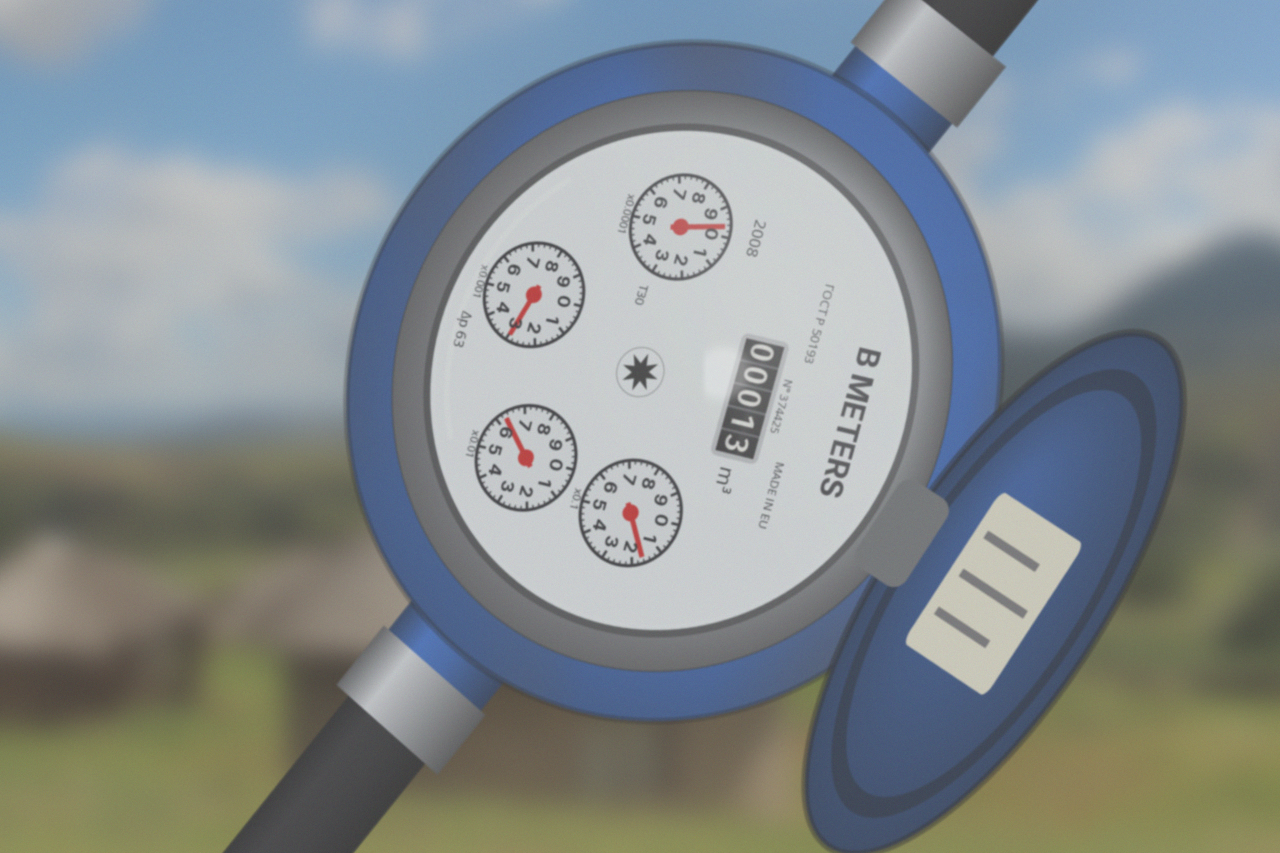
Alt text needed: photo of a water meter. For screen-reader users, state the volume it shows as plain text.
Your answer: 13.1629 m³
